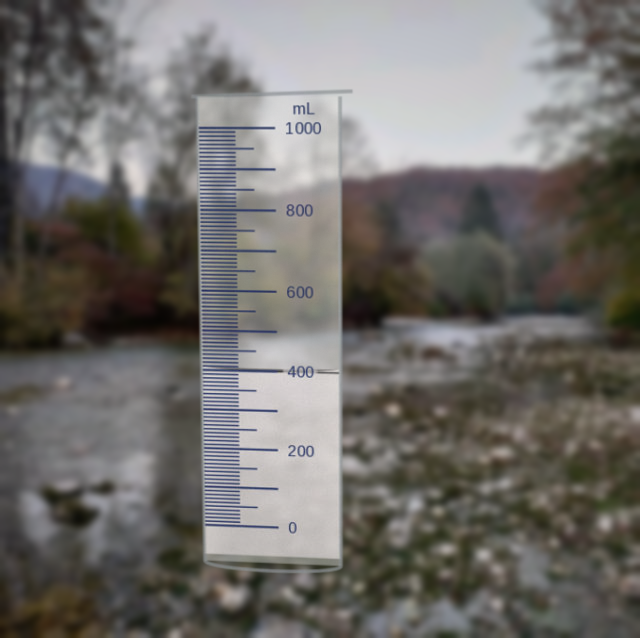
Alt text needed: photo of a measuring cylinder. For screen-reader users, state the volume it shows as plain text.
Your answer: 400 mL
